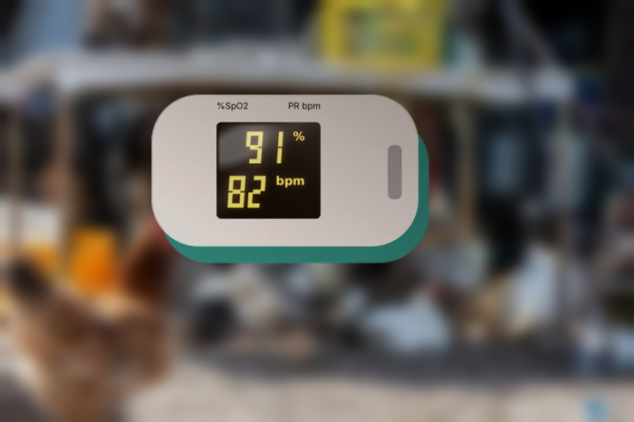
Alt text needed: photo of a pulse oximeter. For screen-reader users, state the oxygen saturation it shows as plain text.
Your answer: 91 %
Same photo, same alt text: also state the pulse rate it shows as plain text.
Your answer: 82 bpm
